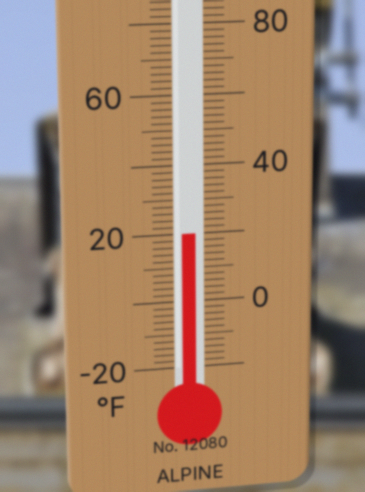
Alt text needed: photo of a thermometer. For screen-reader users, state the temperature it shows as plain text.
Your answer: 20 °F
